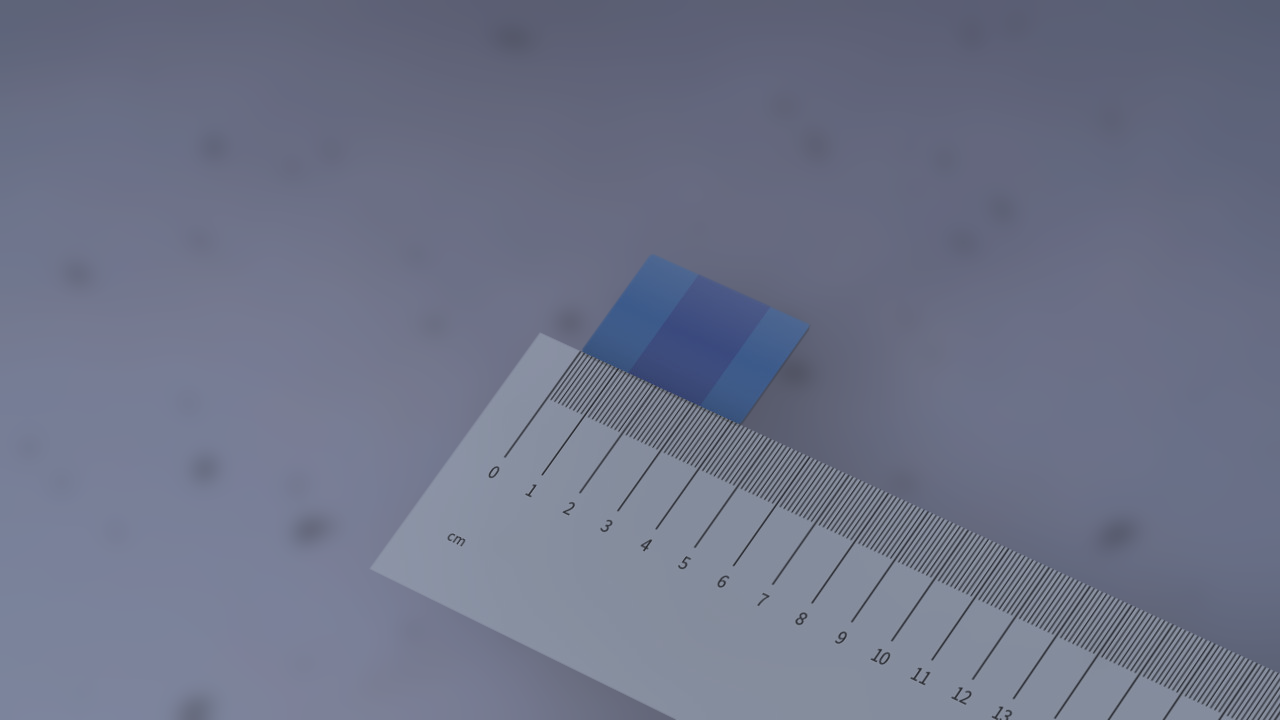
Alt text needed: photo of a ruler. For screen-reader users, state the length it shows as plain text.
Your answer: 4.2 cm
